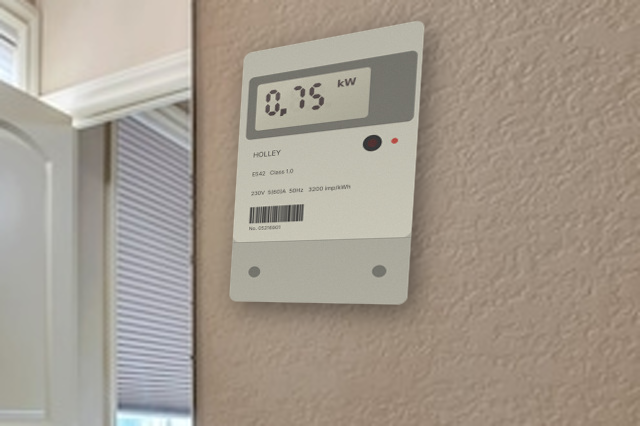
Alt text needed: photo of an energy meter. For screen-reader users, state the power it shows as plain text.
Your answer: 0.75 kW
